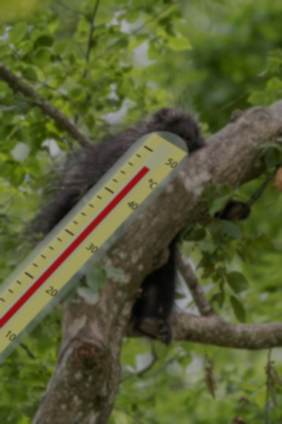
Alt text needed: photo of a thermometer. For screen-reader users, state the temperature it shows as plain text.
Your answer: 47 °C
